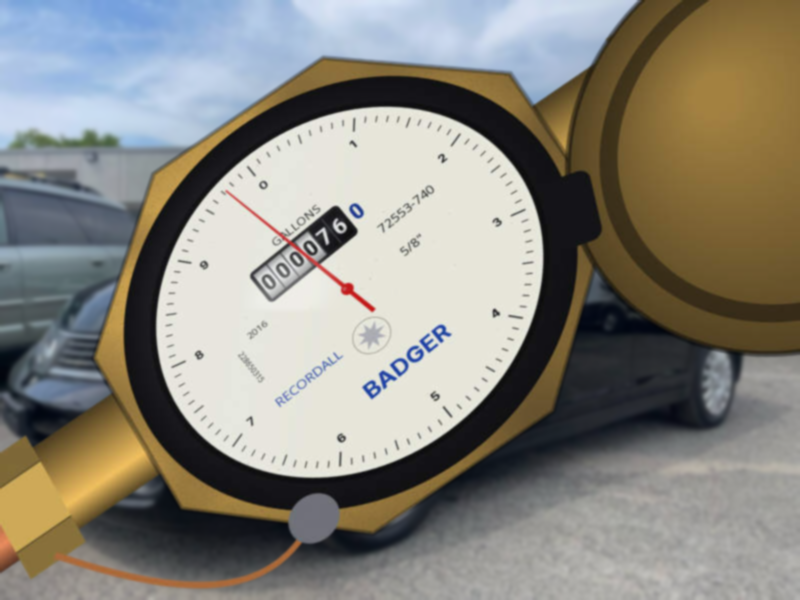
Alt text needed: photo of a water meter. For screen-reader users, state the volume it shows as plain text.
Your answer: 759.7 gal
